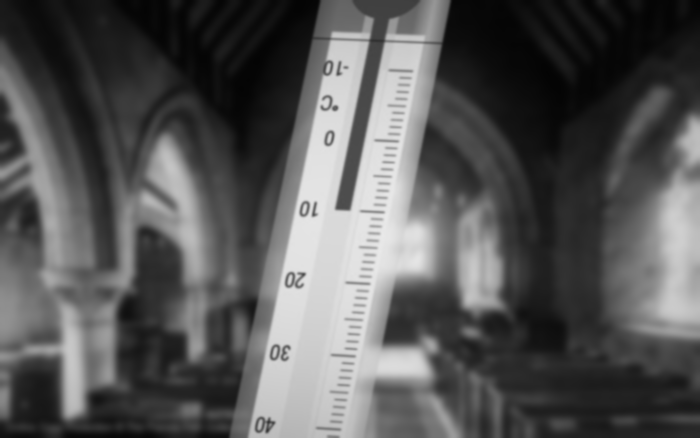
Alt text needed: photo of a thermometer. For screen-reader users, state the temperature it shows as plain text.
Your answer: 10 °C
